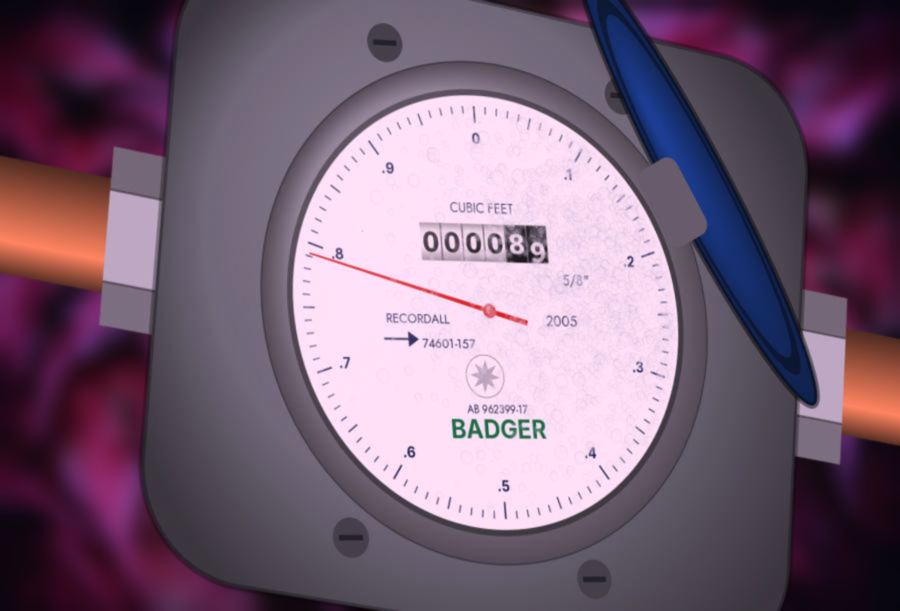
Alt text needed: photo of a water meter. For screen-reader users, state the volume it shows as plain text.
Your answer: 88.79 ft³
